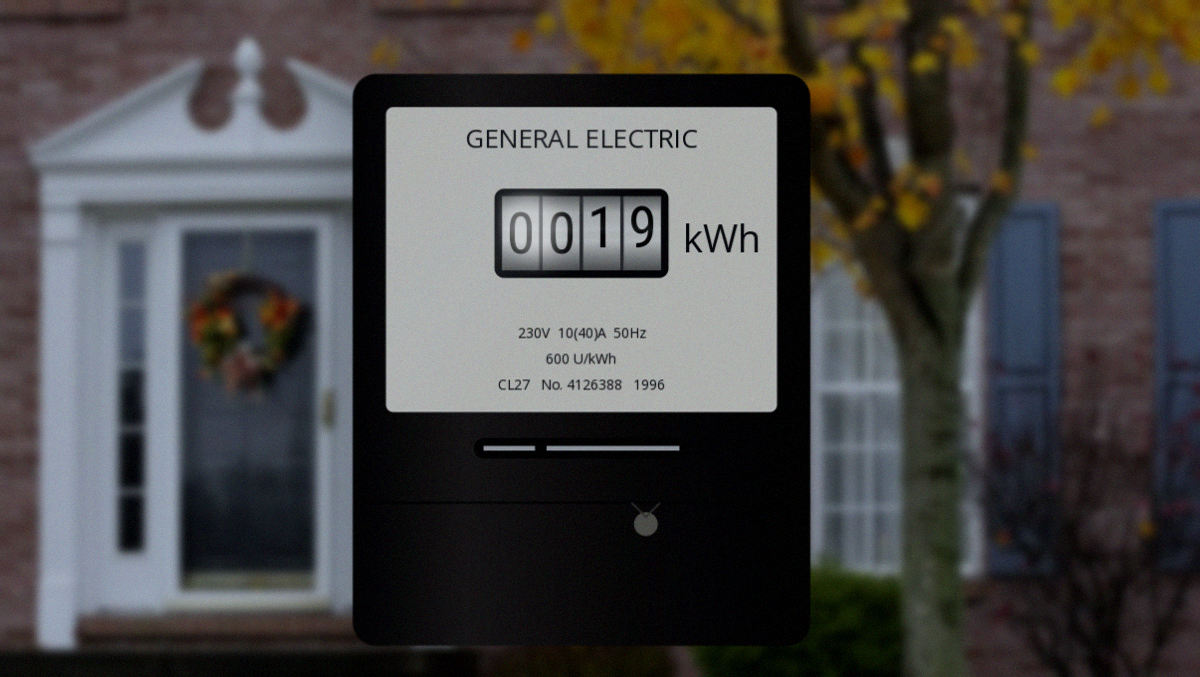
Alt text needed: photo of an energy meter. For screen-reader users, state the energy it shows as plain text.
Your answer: 19 kWh
